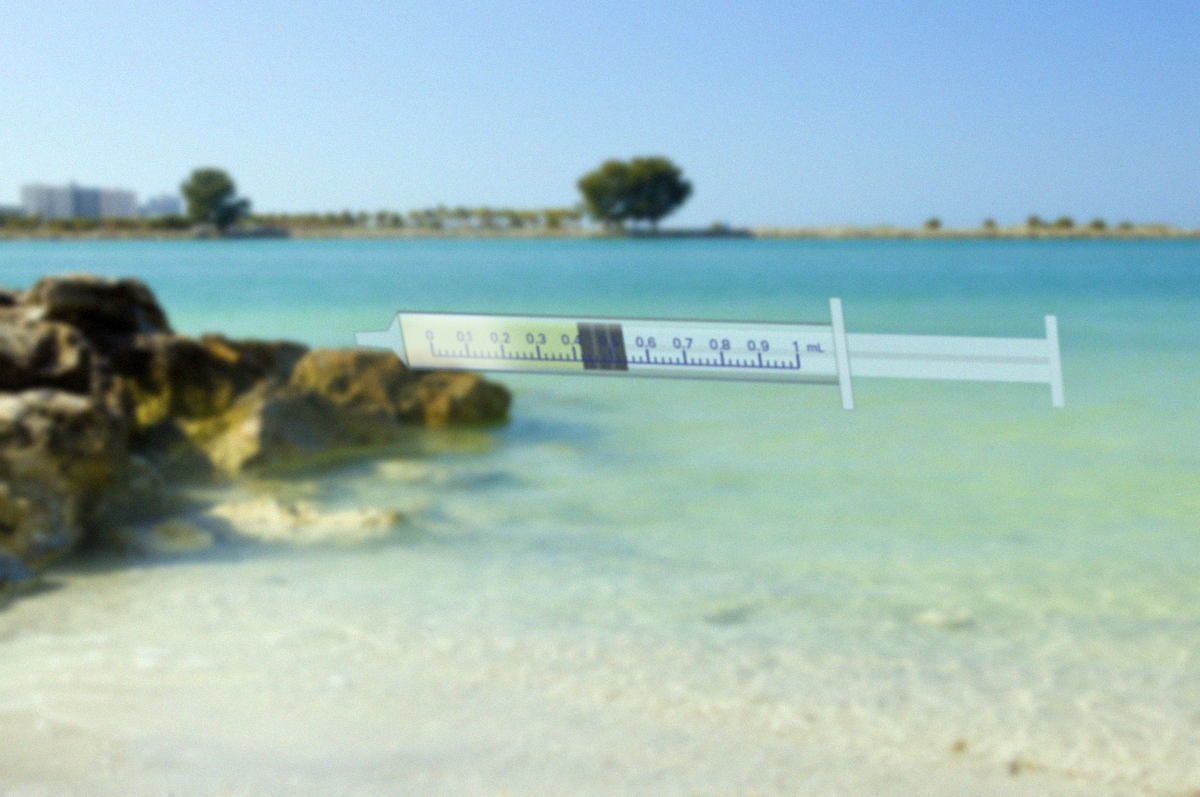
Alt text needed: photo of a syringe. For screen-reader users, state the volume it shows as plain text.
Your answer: 0.42 mL
